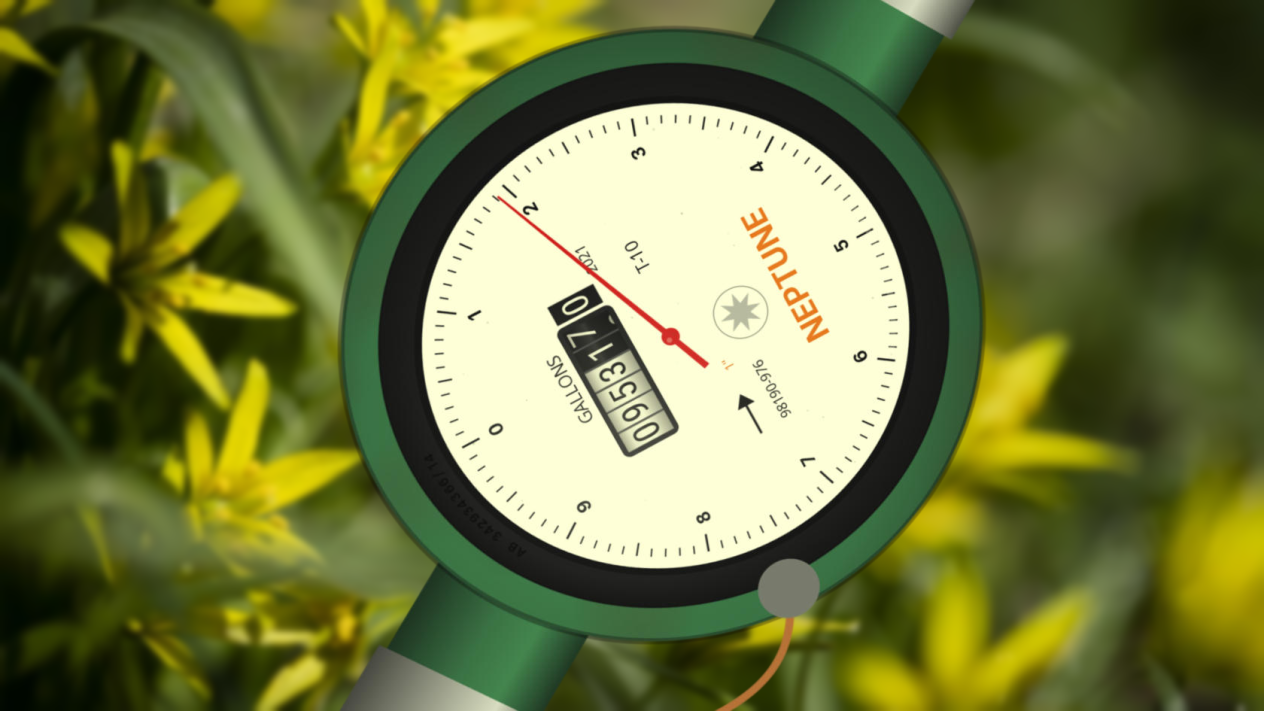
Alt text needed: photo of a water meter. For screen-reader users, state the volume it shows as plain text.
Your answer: 953171.9 gal
